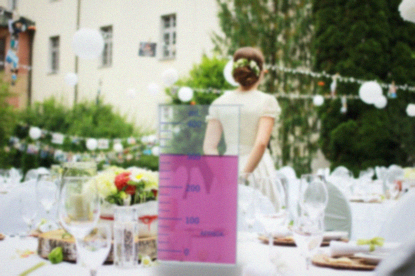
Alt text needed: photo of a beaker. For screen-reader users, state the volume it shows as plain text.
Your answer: 300 mL
